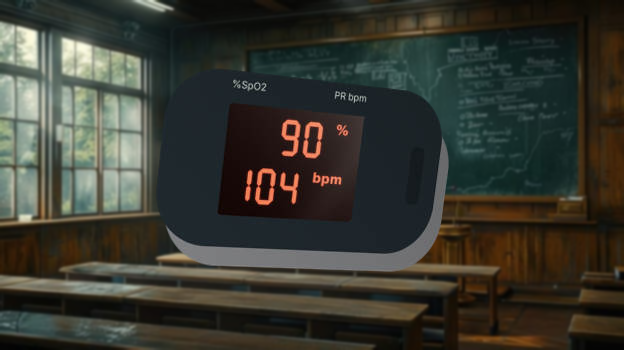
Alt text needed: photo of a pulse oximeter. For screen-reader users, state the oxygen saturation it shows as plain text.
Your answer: 90 %
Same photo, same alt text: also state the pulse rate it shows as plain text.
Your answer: 104 bpm
